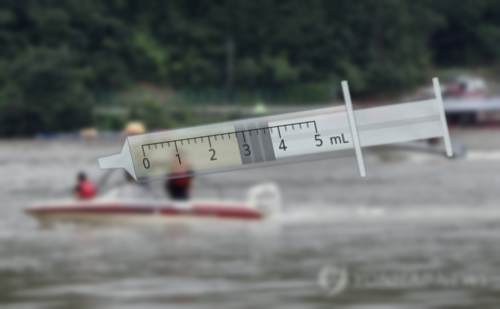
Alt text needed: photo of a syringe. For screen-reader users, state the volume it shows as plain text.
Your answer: 2.8 mL
